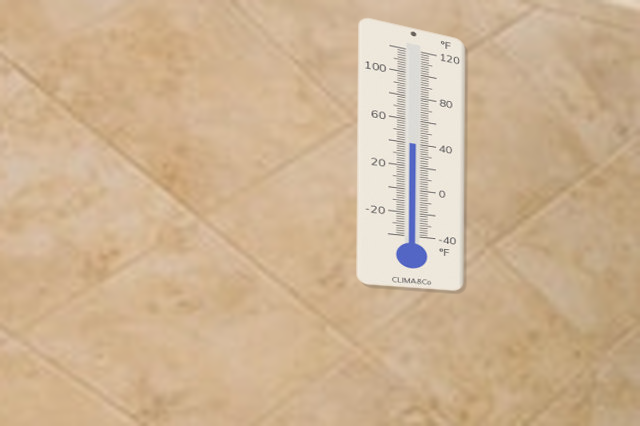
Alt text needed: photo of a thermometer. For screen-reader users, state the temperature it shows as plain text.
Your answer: 40 °F
